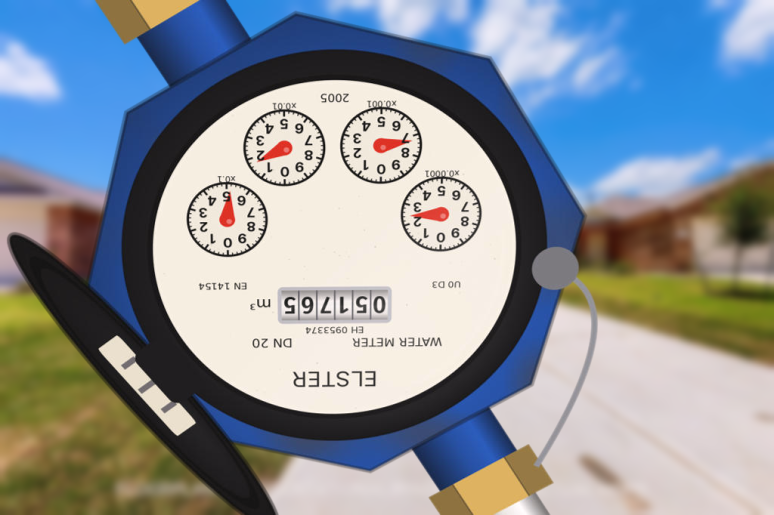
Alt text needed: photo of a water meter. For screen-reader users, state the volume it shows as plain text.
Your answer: 51765.5172 m³
